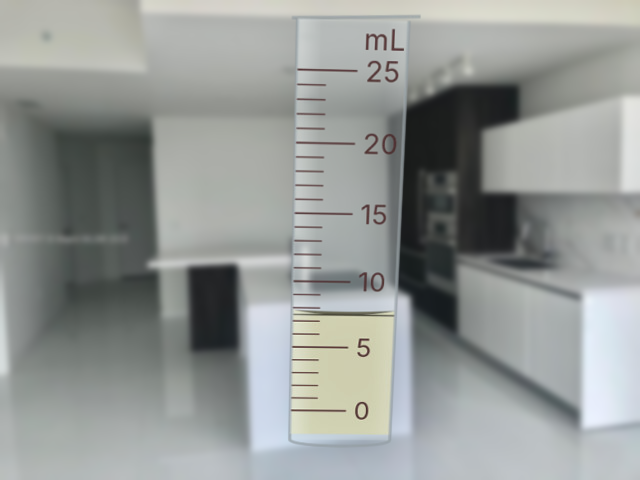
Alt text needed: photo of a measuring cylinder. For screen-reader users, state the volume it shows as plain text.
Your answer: 7.5 mL
